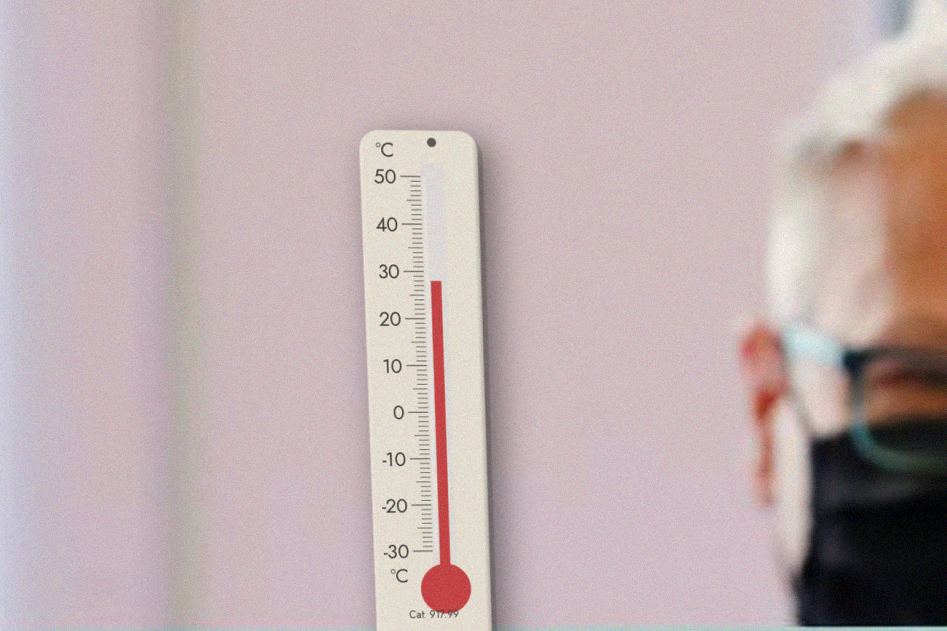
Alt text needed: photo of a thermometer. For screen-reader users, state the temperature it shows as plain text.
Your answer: 28 °C
